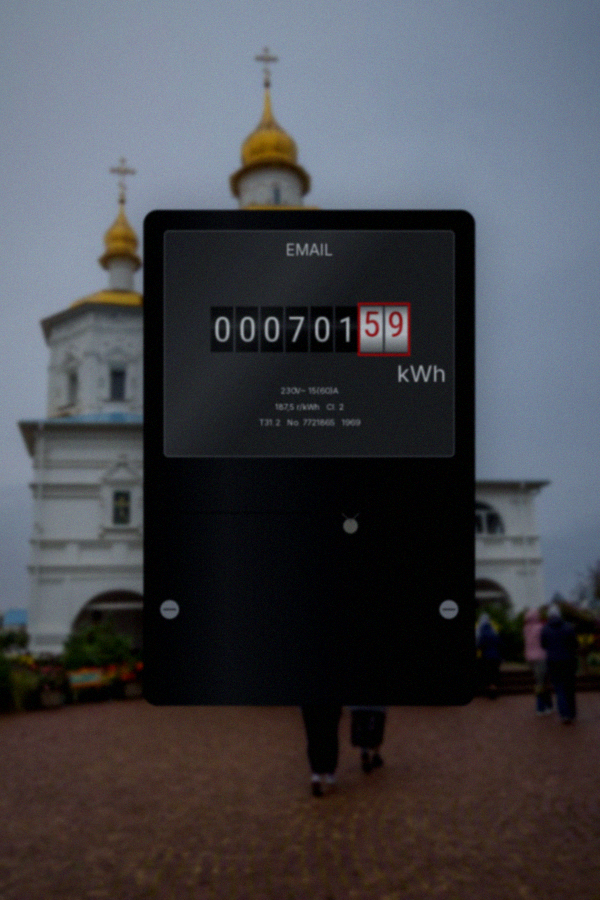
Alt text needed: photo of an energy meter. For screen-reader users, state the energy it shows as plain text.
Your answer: 701.59 kWh
